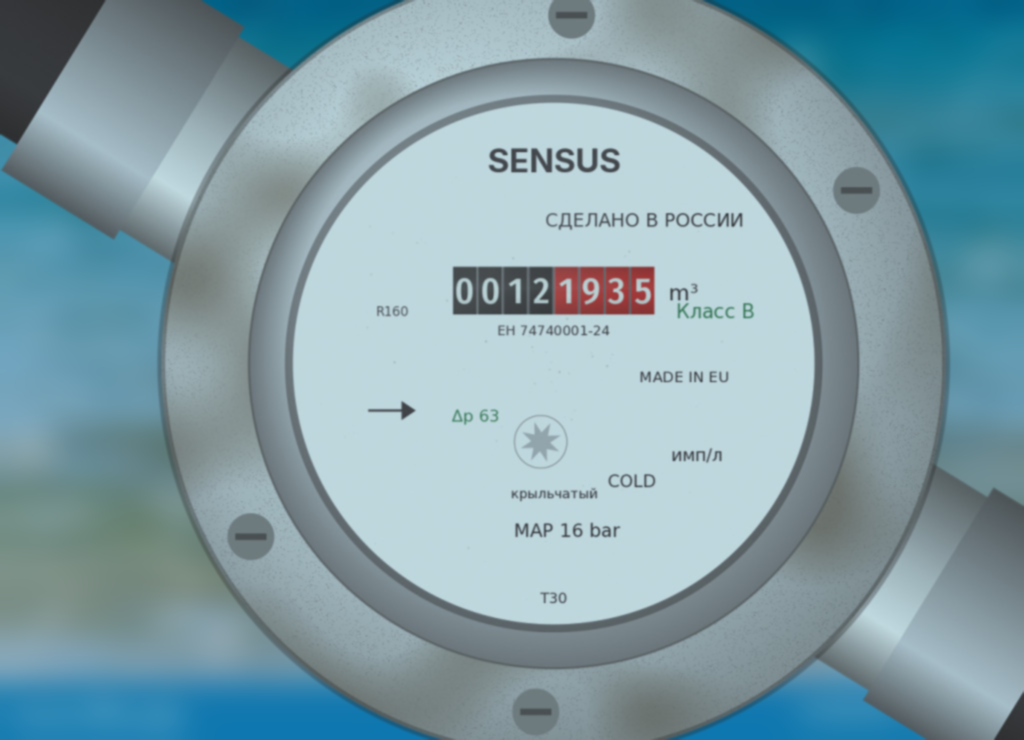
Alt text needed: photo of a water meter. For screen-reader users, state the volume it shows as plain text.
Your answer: 12.1935 m³
